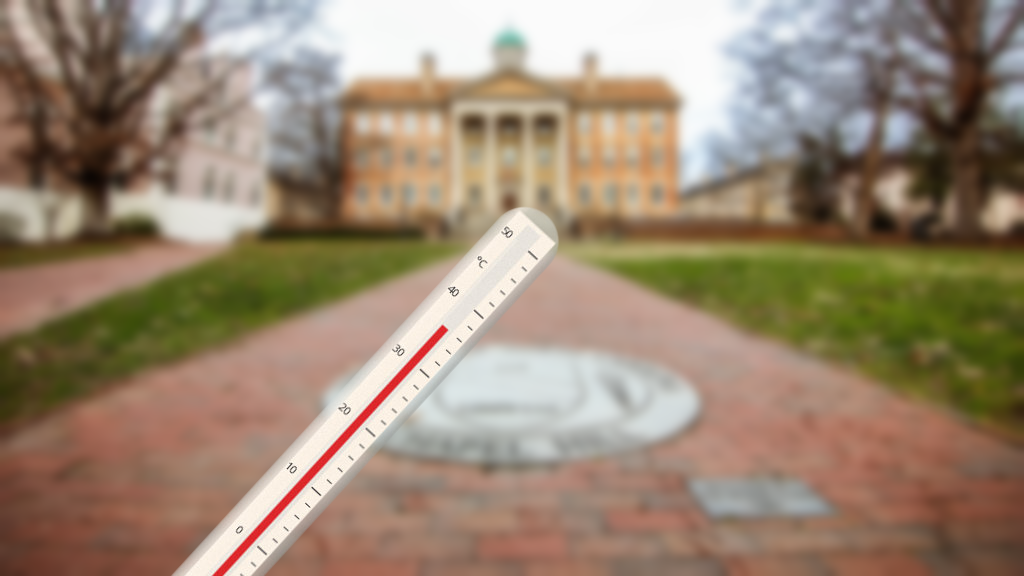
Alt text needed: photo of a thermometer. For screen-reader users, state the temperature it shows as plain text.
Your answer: 36 °C
